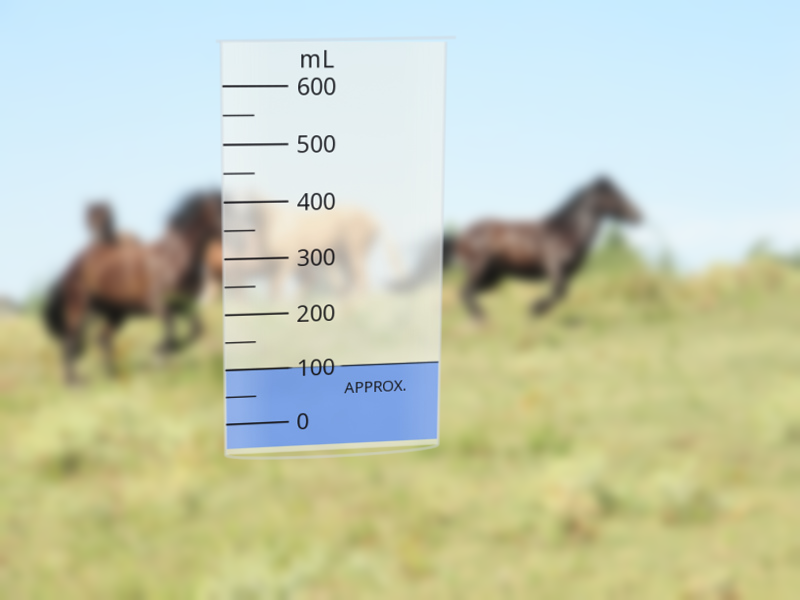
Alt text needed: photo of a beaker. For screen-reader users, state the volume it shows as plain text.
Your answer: 100 mL
